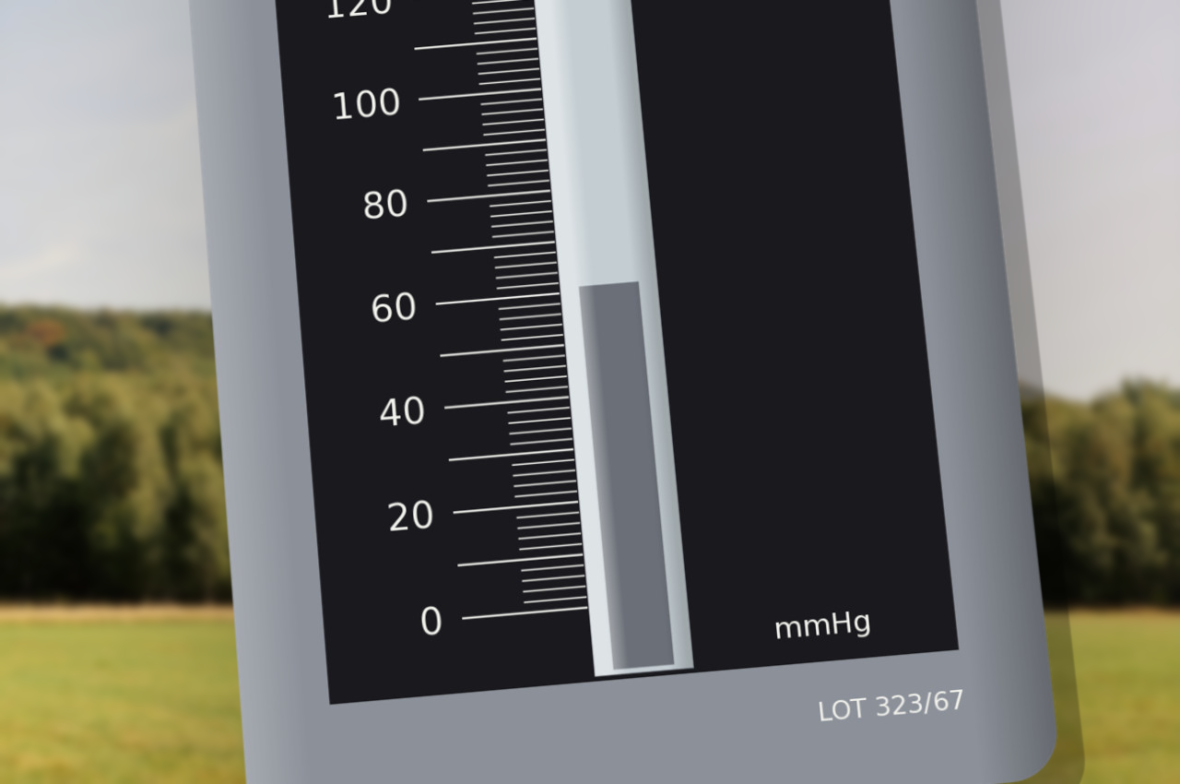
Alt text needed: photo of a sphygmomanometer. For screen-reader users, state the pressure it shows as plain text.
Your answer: 61 mmHg
